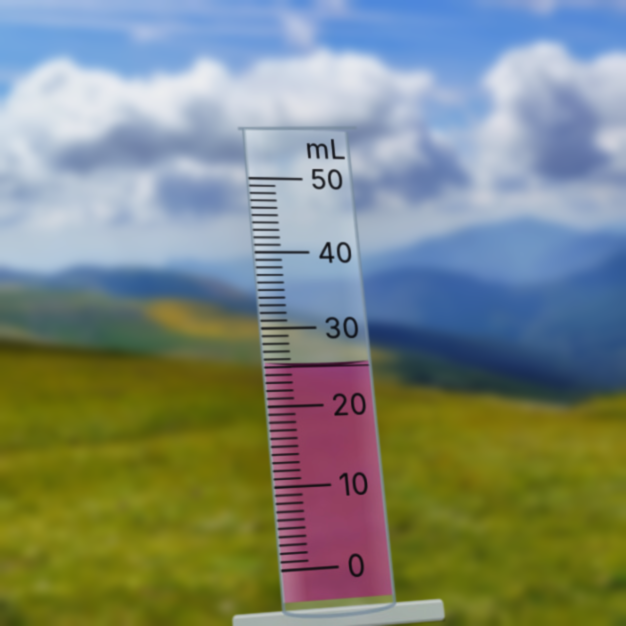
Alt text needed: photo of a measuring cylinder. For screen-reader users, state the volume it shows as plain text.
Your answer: 25 mL
